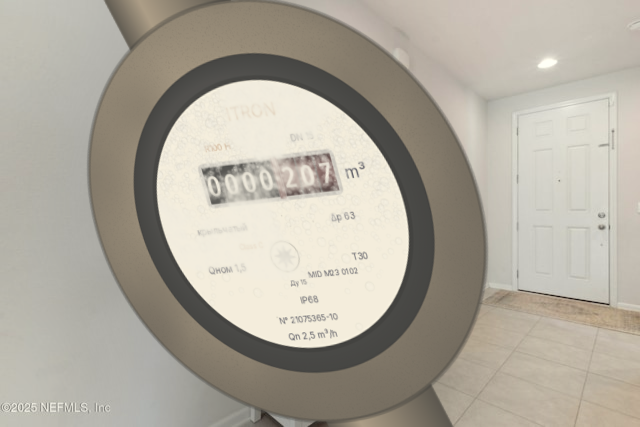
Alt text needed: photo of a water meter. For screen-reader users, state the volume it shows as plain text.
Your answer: 0.207 m³
